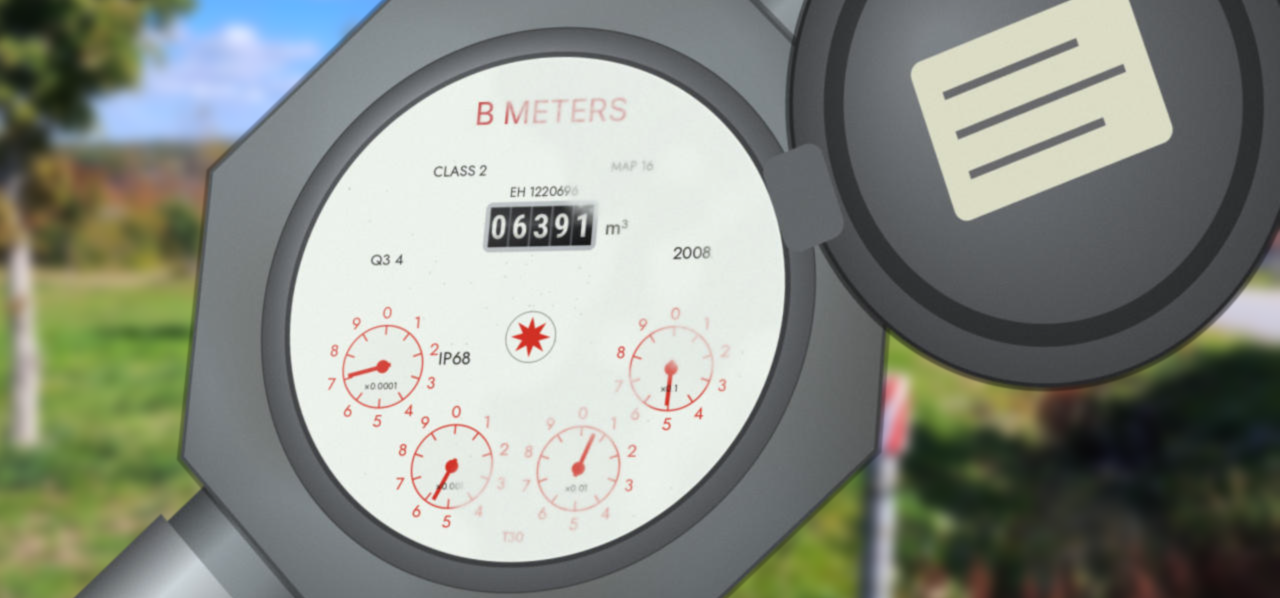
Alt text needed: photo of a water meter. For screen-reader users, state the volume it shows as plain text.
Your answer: 6391.5057 m³
